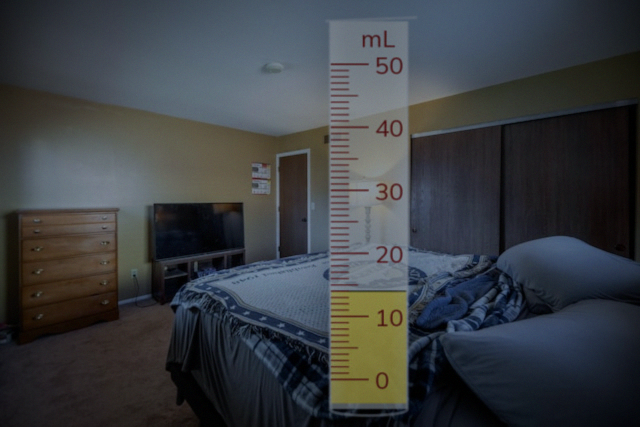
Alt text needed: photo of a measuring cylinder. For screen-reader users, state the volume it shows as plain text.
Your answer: 14 mL
